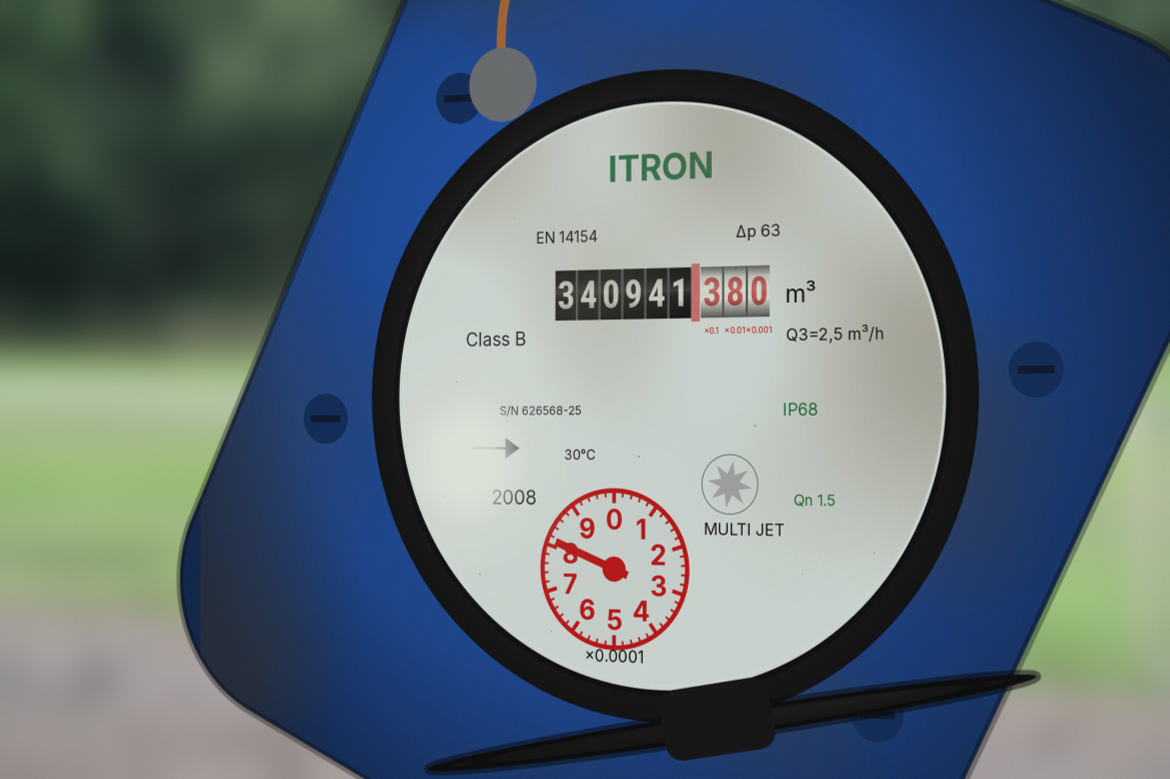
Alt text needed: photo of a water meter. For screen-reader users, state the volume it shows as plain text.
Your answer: 340941.3808 m³
